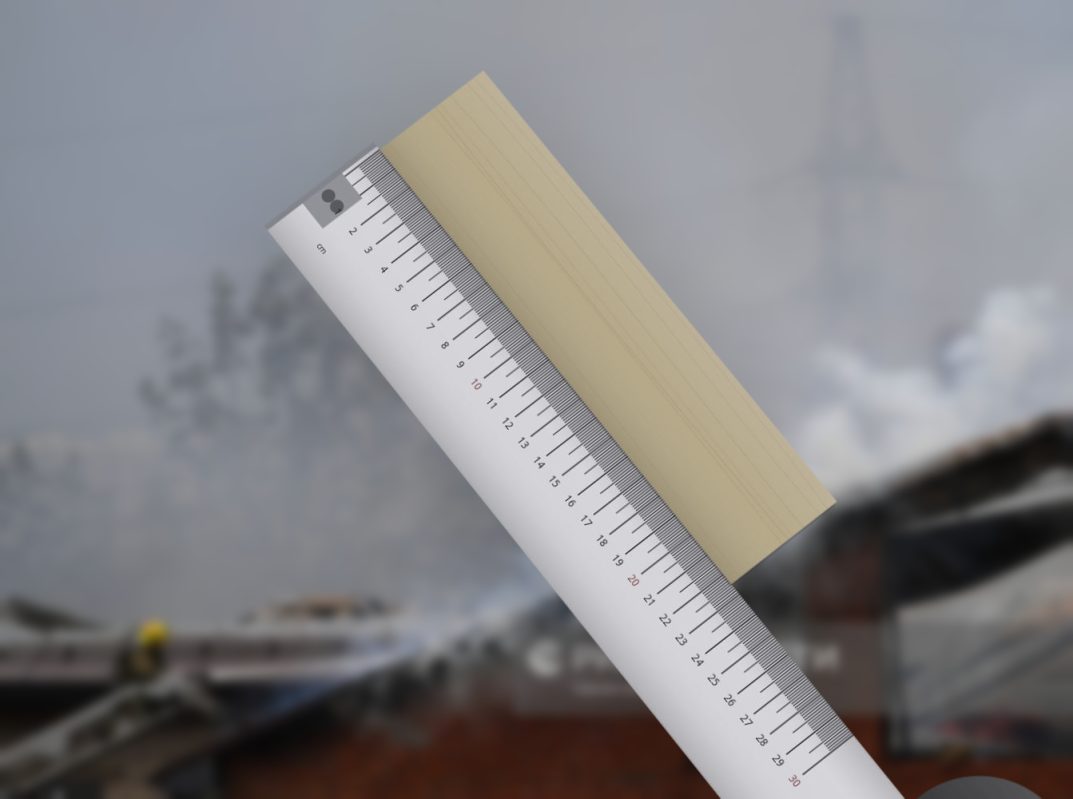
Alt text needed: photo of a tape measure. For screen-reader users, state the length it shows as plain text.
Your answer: 22.5 cm
